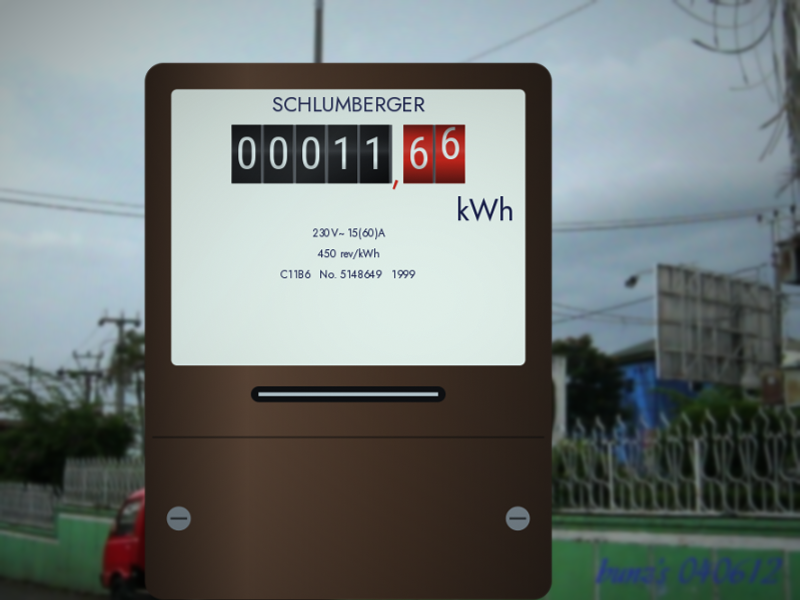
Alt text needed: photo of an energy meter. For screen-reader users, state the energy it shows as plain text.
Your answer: 11.66 kWh
